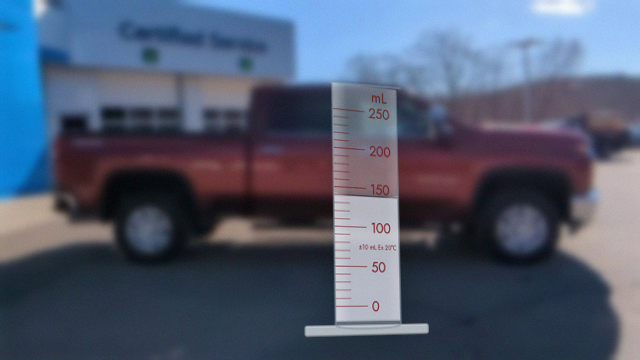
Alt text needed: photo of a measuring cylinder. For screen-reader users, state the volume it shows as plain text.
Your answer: 140 mL
